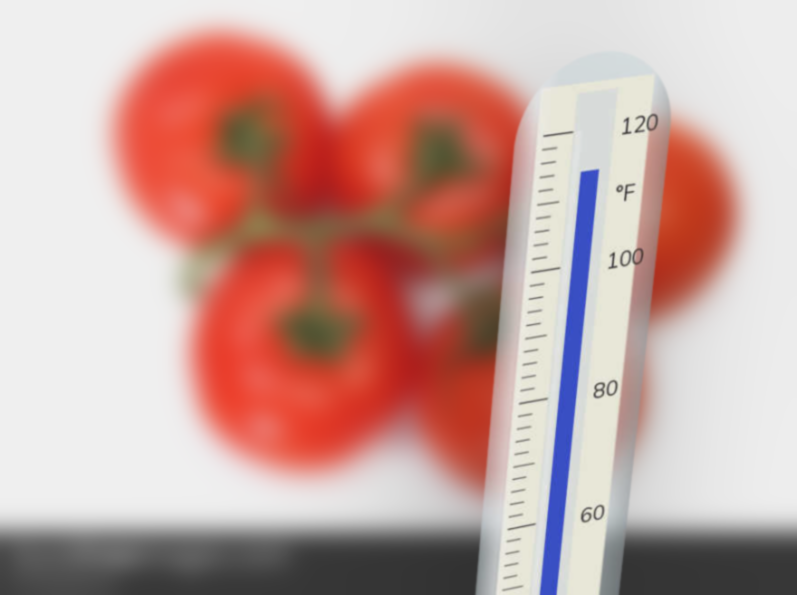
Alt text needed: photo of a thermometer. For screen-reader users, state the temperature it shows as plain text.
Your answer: 114 °F
